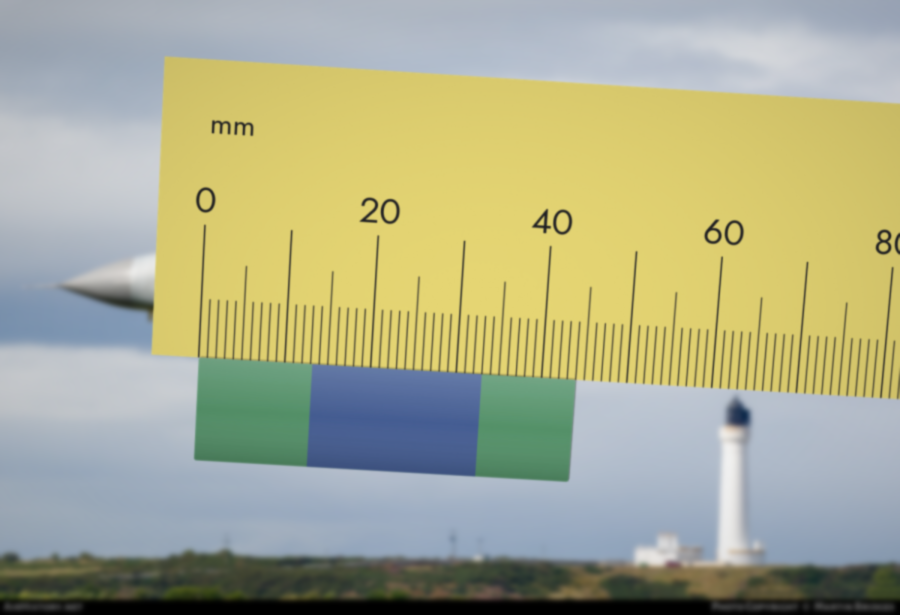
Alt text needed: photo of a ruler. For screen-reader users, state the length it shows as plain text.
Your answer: 44 mm
